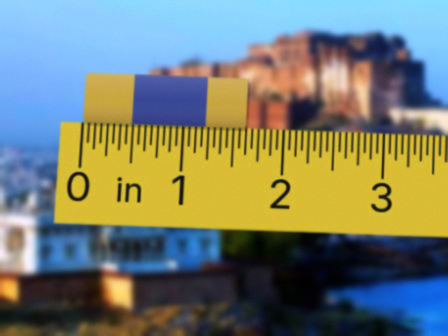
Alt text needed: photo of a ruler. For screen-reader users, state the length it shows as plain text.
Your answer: 1.625 in
